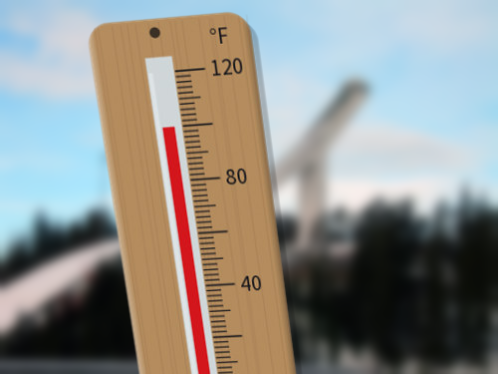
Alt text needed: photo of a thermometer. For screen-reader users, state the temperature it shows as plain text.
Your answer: 100 °F
